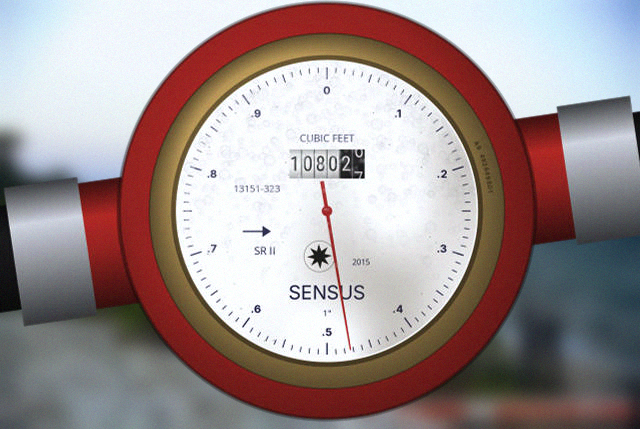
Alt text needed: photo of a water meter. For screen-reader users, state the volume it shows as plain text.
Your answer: 108026.47 ft³
